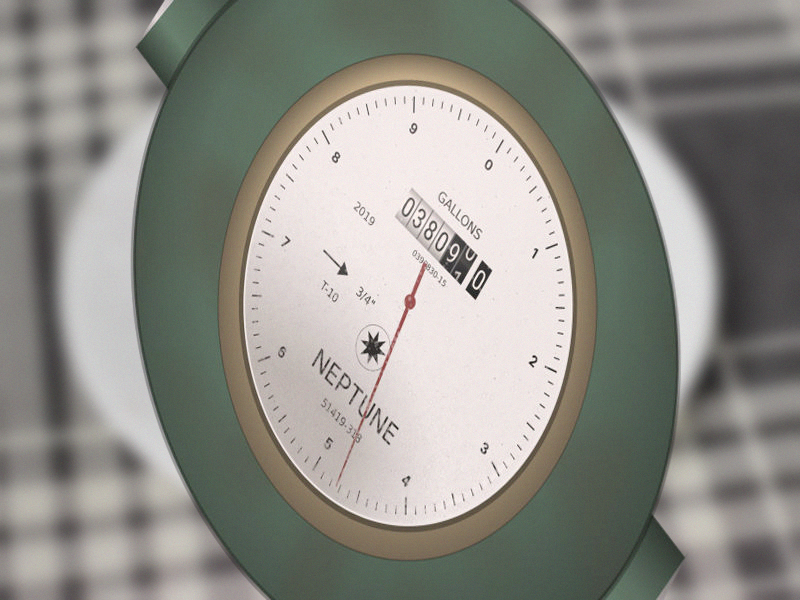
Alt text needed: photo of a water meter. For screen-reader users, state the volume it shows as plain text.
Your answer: 380904.7 gal
